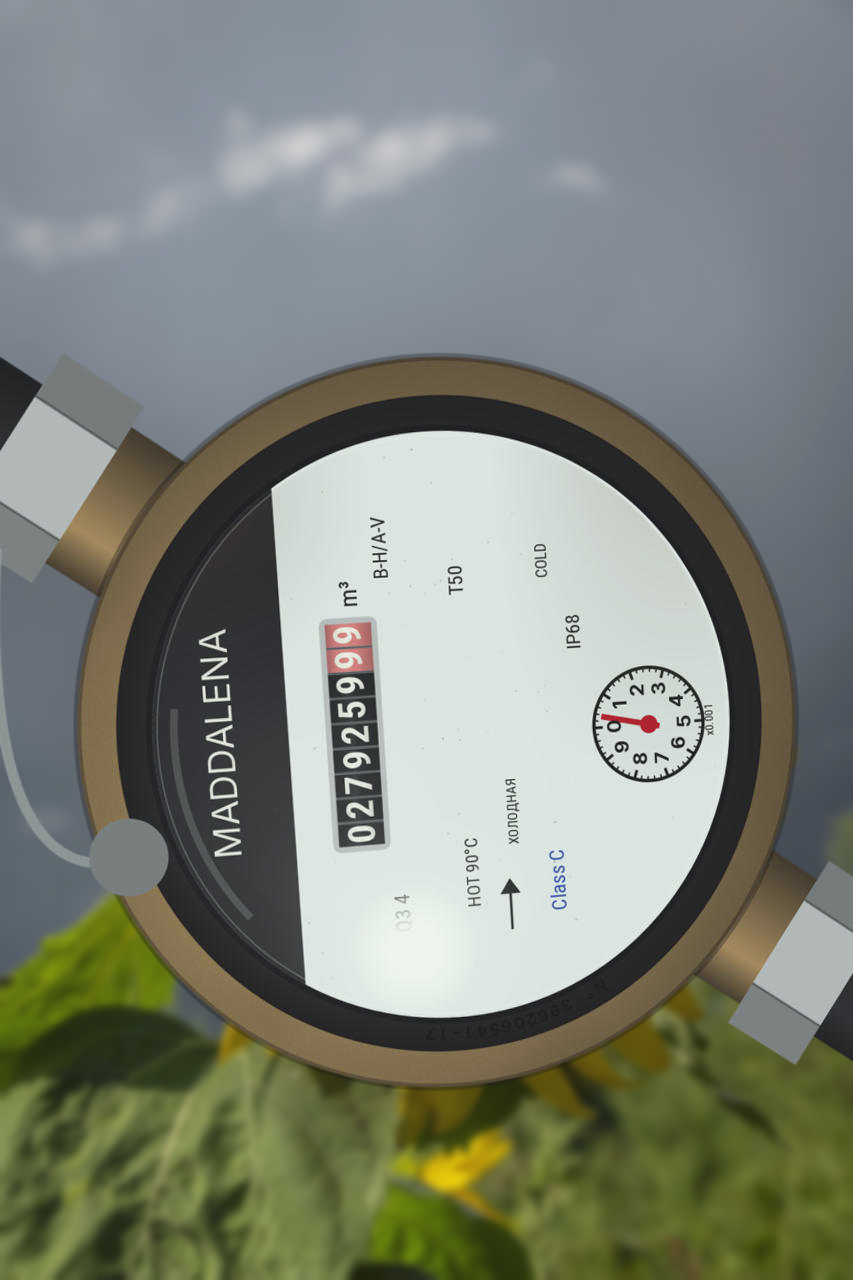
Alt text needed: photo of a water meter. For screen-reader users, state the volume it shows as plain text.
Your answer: 279259.990 m³
